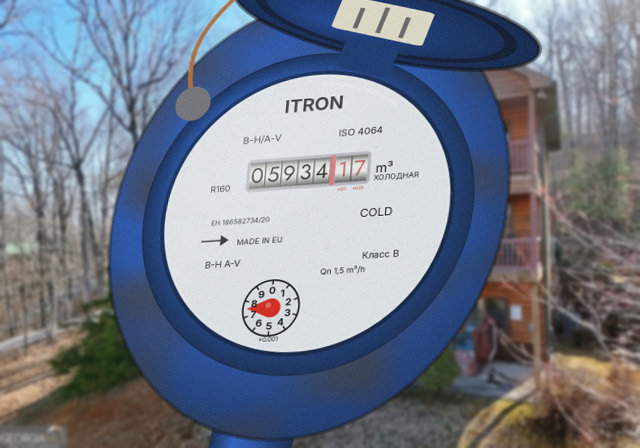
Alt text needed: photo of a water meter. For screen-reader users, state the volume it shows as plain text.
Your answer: 5934.177 m³
